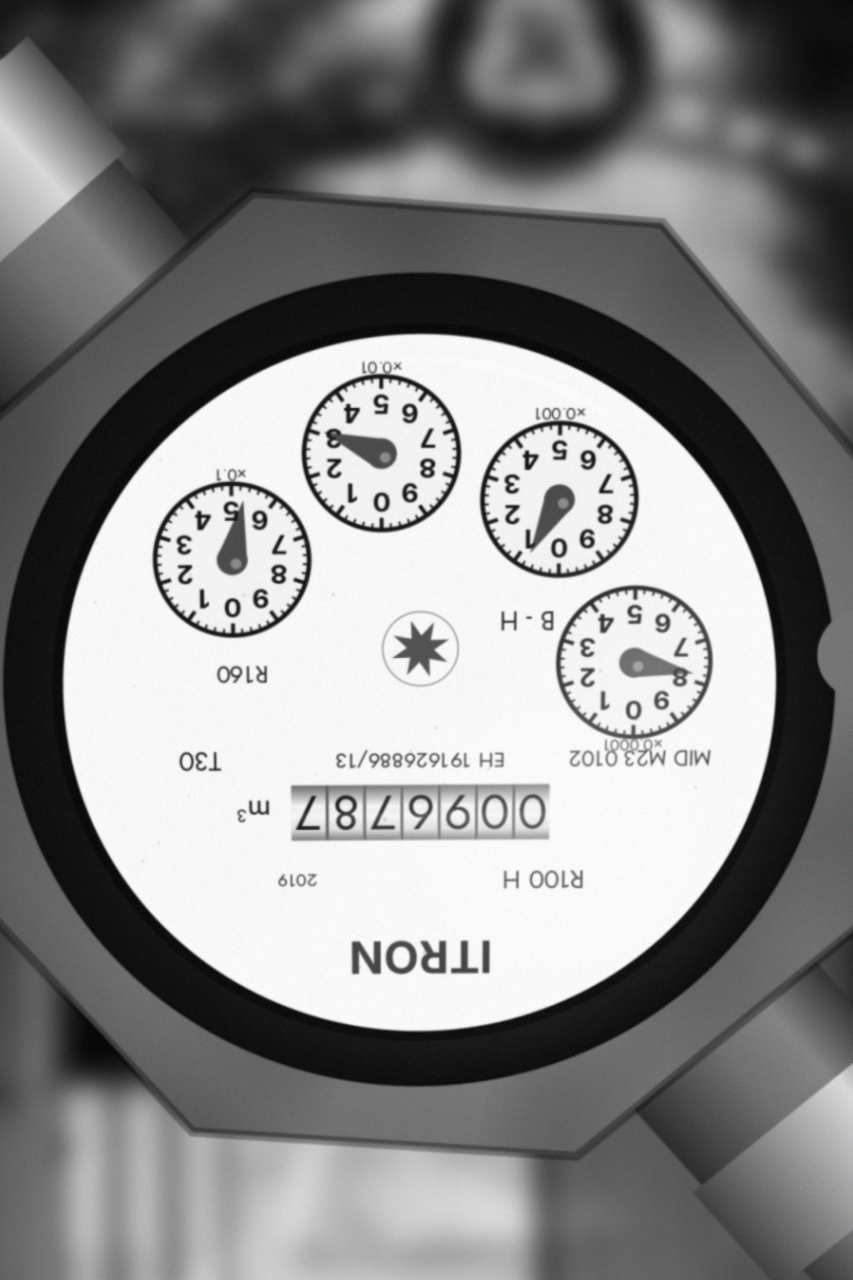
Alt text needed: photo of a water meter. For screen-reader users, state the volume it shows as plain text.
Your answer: 96787.5307 m³
